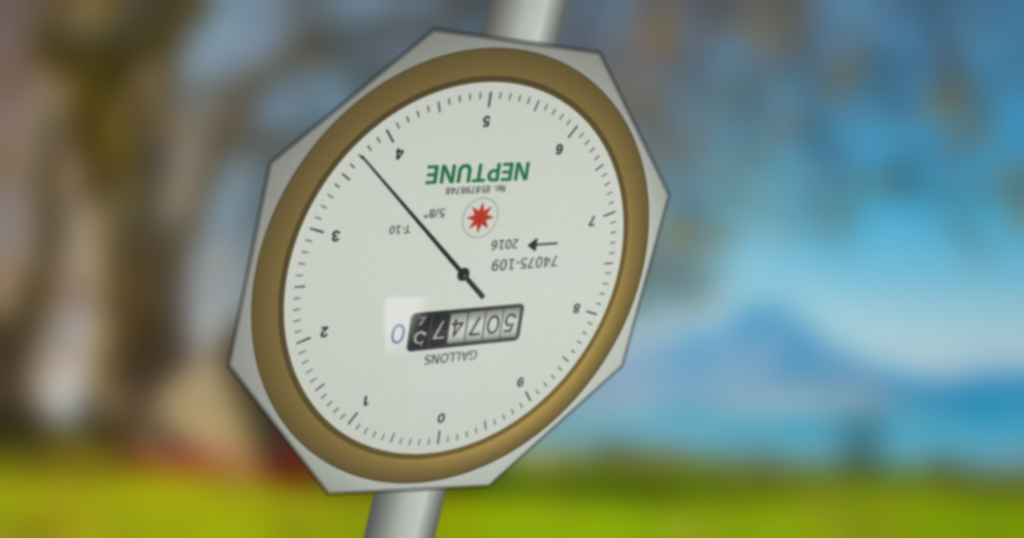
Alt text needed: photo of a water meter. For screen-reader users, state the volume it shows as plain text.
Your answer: 5074753.7 gal
